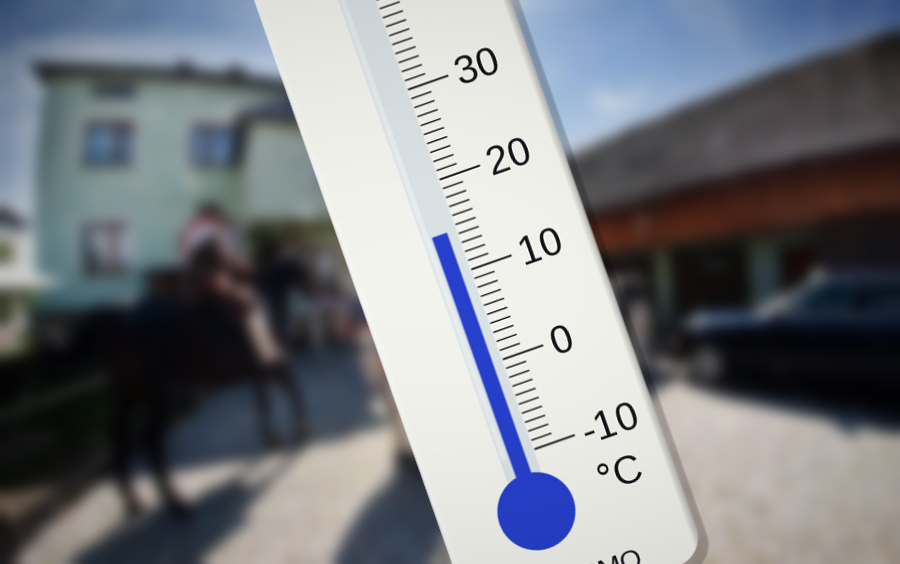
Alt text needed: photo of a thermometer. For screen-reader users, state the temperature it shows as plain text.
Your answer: 14.5 °C
